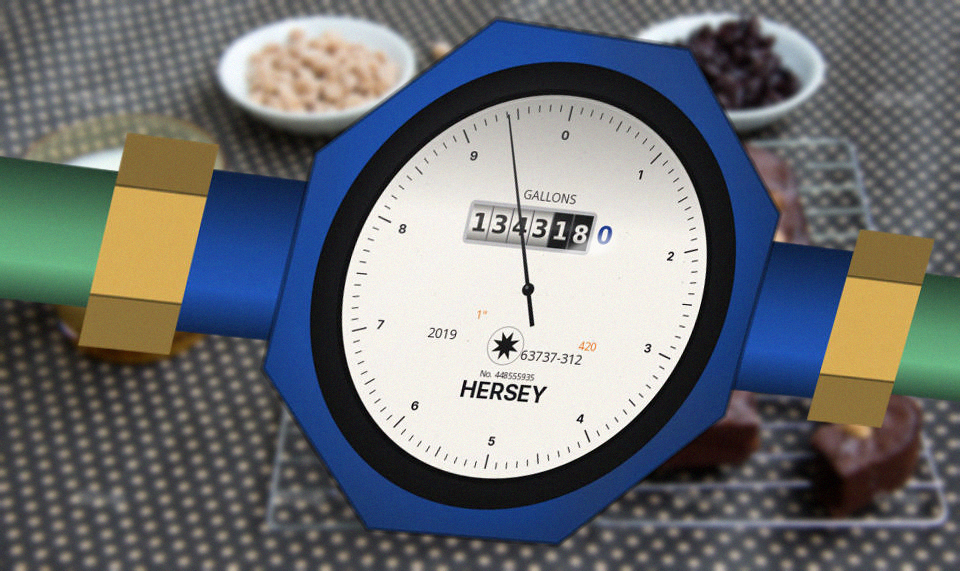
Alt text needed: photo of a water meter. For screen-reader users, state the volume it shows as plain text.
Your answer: 1343179.4 gal
